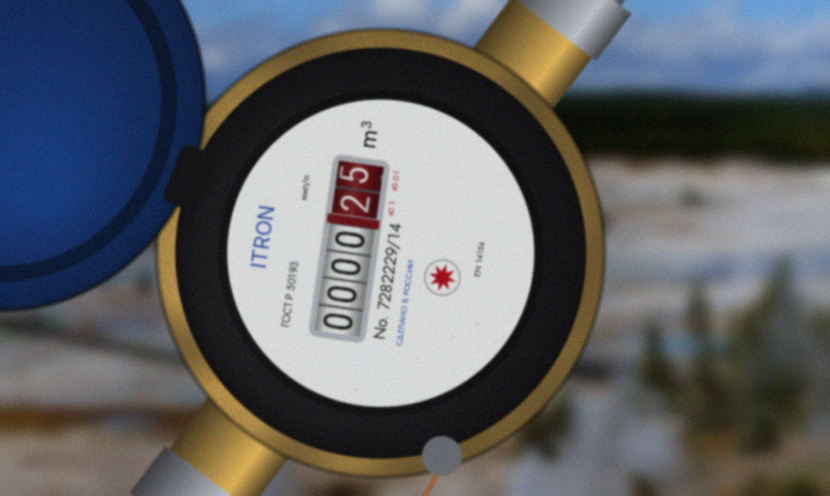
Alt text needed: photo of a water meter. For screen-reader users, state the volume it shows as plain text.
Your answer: 0.25 m³
